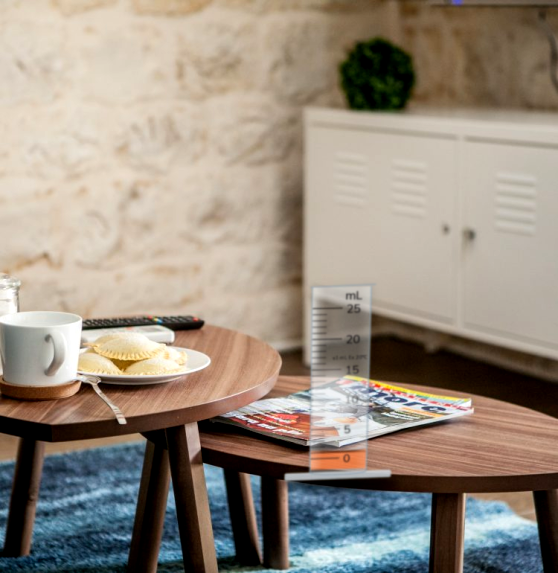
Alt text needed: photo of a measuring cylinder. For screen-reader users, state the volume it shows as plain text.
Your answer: 1 mL
